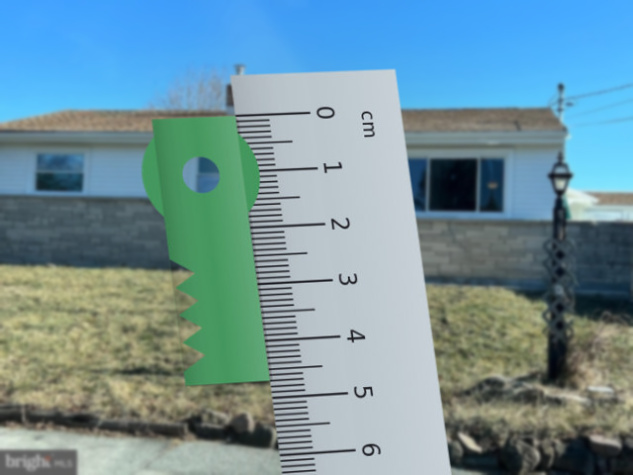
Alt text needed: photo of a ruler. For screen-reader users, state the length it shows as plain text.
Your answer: 4.7 cm
